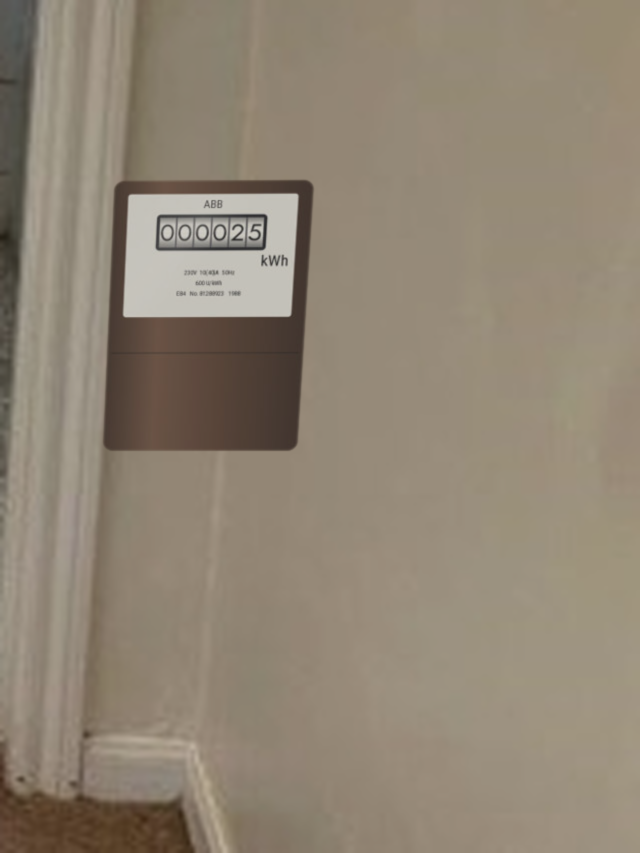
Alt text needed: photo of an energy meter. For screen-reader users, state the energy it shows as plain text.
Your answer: 25 kWh
